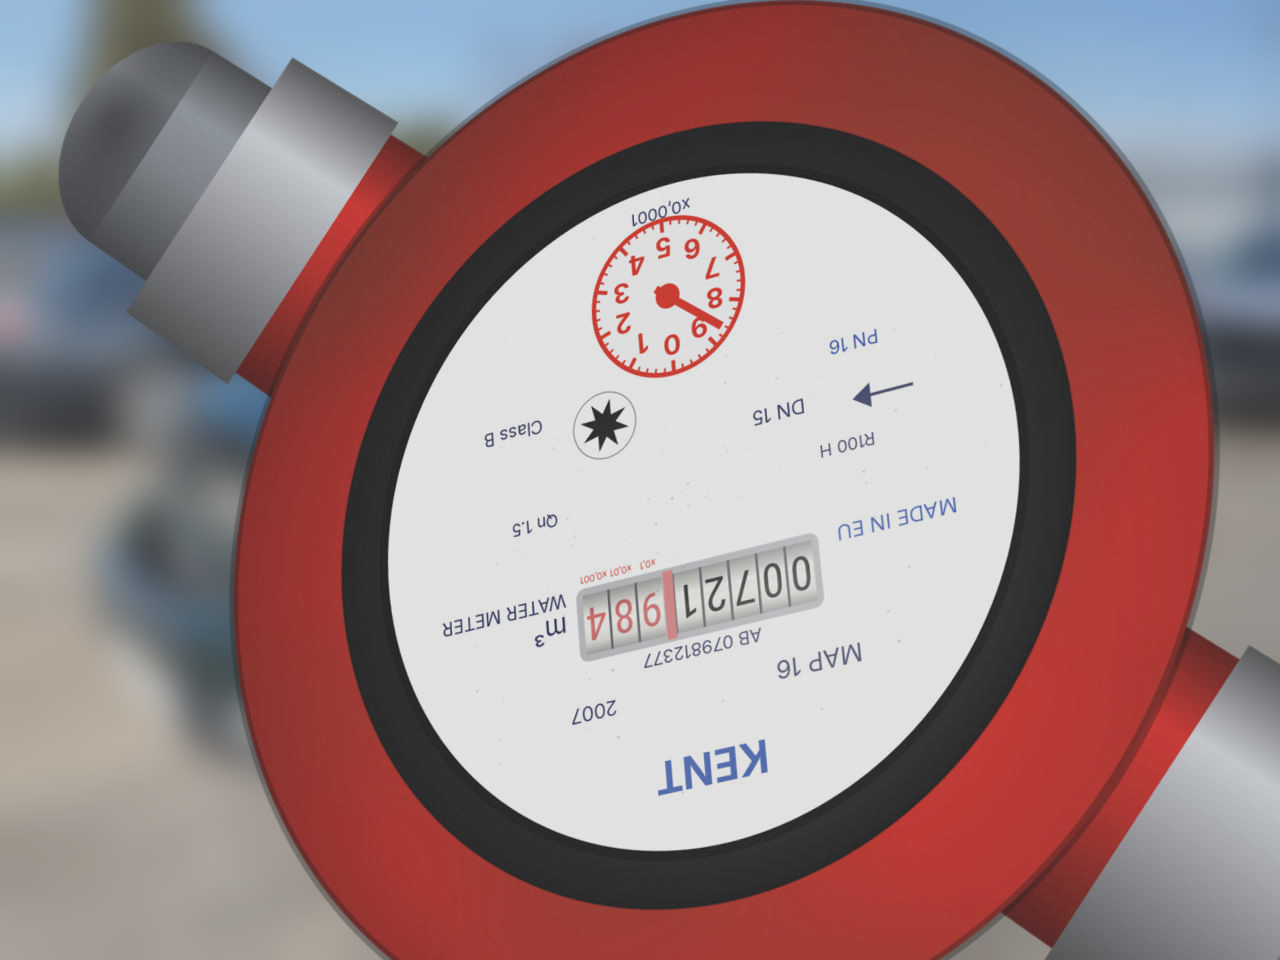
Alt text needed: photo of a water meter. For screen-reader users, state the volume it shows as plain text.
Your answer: 721.9848 m³
